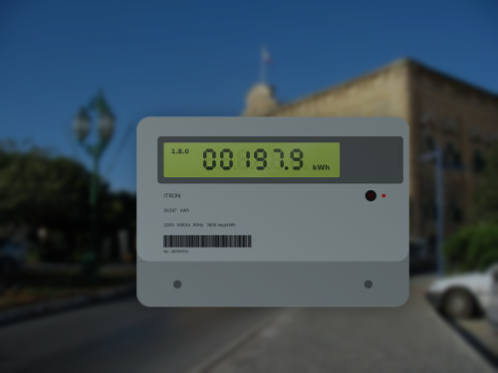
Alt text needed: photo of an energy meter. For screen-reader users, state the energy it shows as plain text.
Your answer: 197.9 kWh
